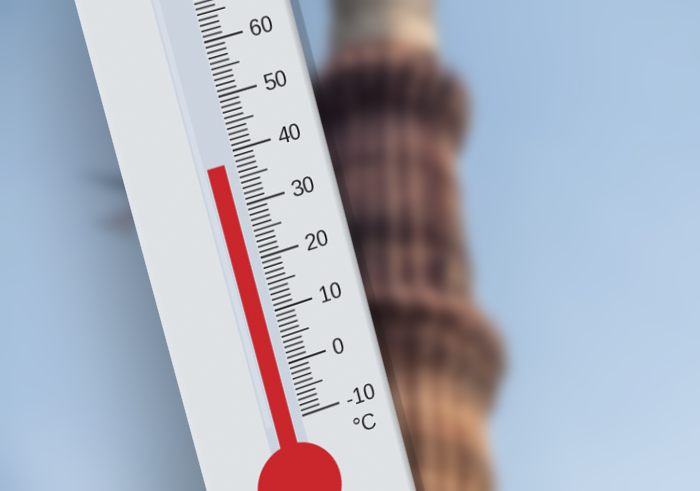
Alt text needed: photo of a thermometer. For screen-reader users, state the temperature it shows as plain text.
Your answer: 38 °C
